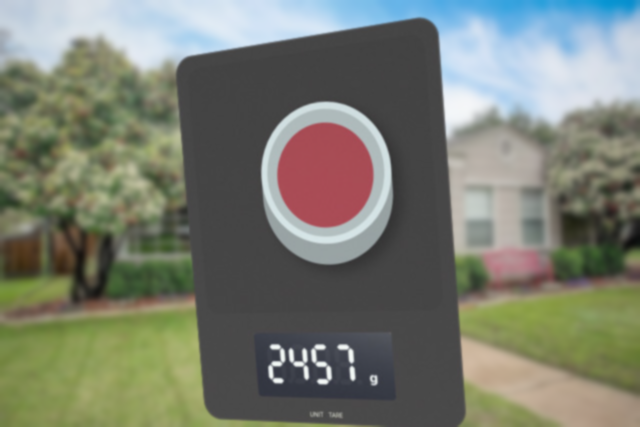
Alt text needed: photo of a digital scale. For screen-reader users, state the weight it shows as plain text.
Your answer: 2457 g
